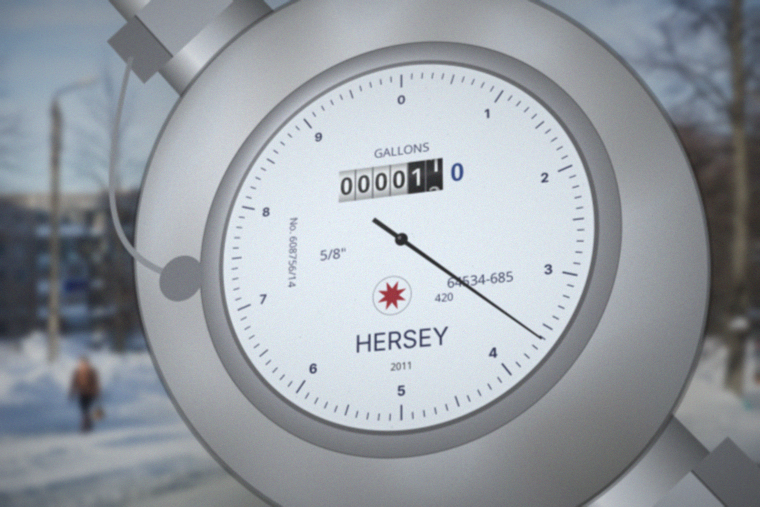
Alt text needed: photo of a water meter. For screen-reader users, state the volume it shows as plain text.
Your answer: 113.6 gal
